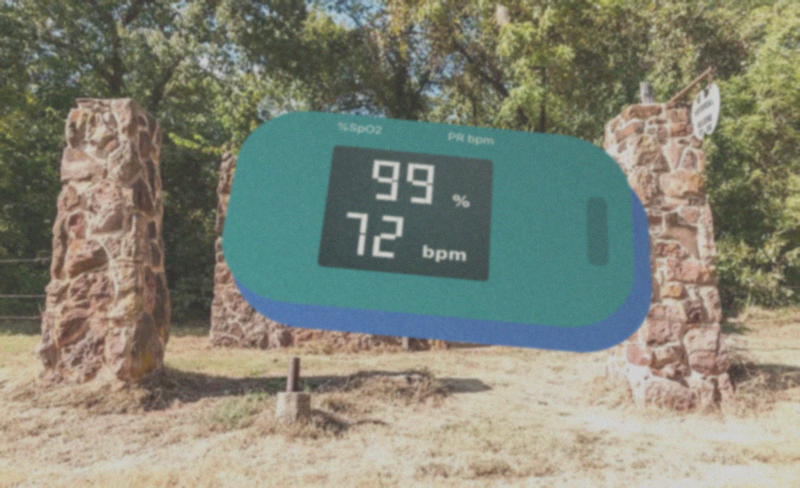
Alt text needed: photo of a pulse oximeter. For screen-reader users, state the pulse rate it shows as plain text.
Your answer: 72 bpm
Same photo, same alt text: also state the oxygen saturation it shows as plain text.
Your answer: 99 %
